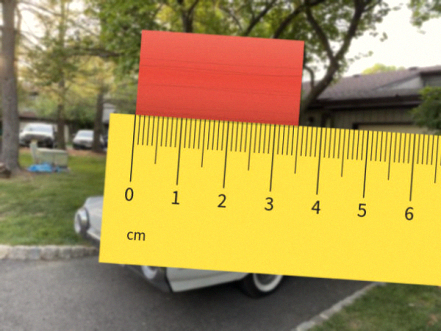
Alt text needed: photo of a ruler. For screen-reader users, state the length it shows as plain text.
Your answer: 3.5 cm
